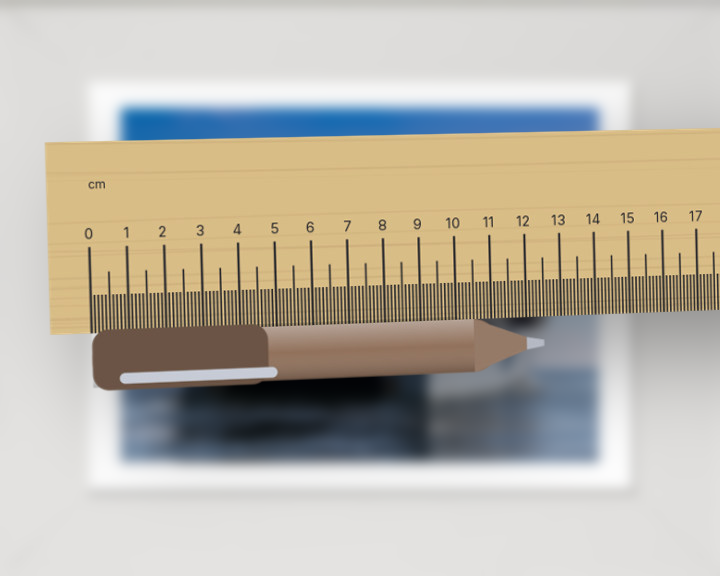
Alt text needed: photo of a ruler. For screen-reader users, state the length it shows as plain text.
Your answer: 12.5 cm
